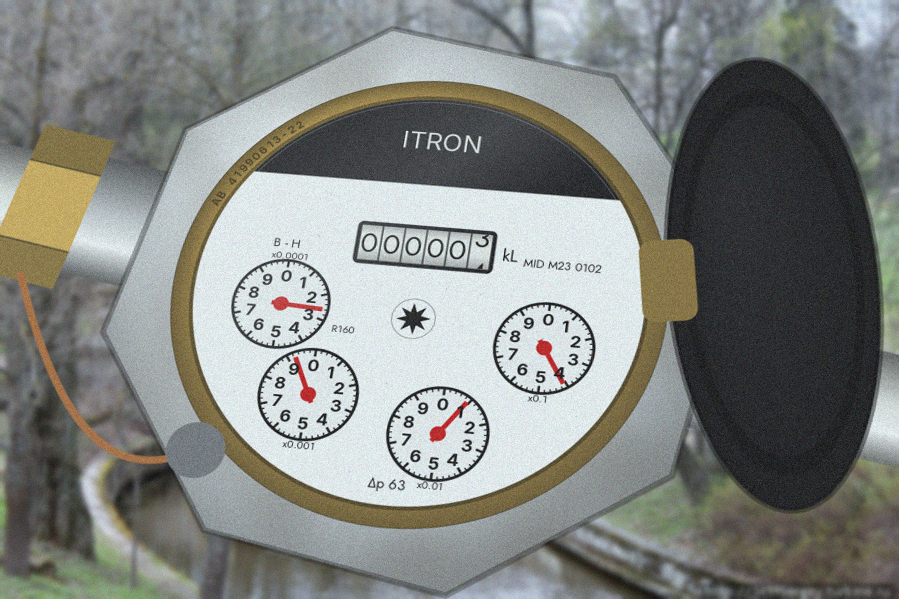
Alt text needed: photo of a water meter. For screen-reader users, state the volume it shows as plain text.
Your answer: 3.4092 kL
